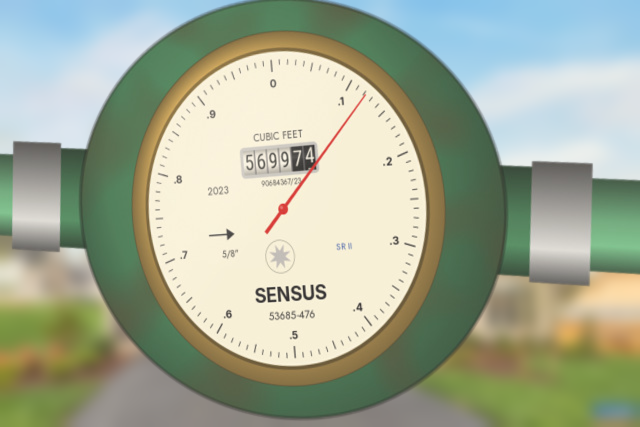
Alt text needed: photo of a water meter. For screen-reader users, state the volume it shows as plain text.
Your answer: 569974.12 ft³
